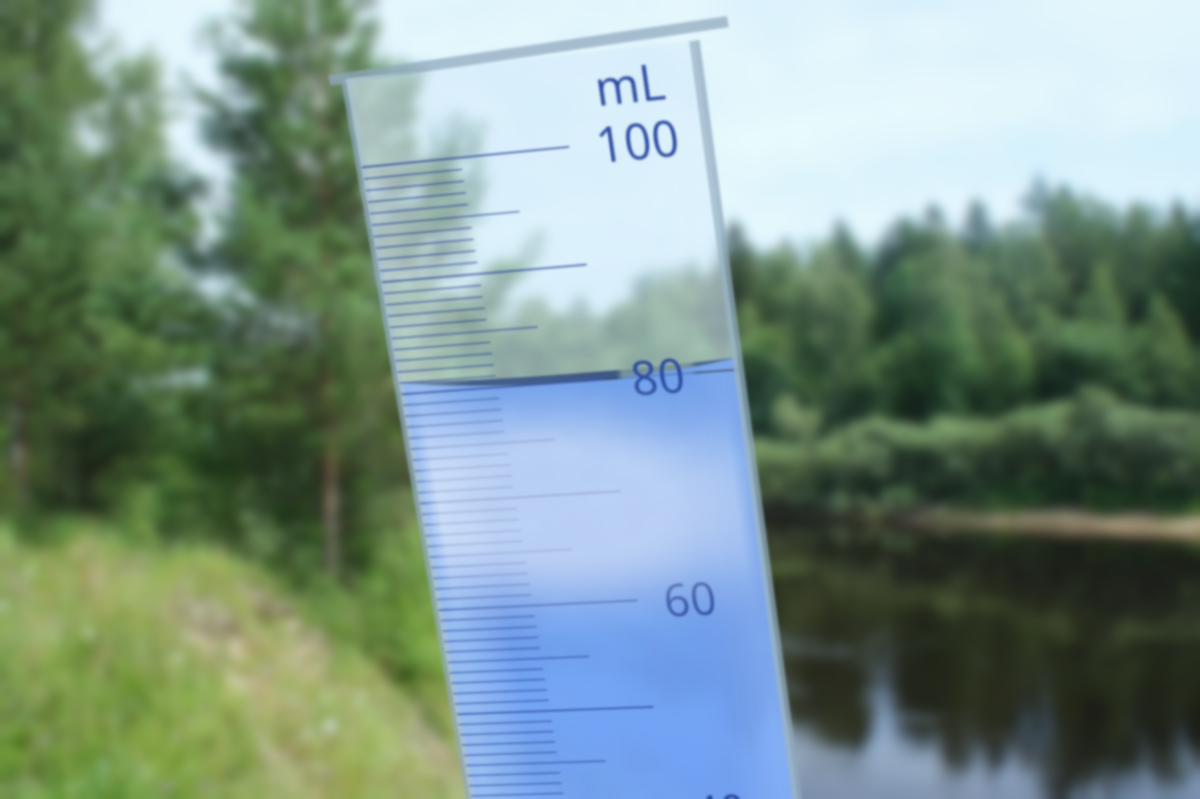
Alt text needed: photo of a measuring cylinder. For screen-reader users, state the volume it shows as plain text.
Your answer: 80 mL
